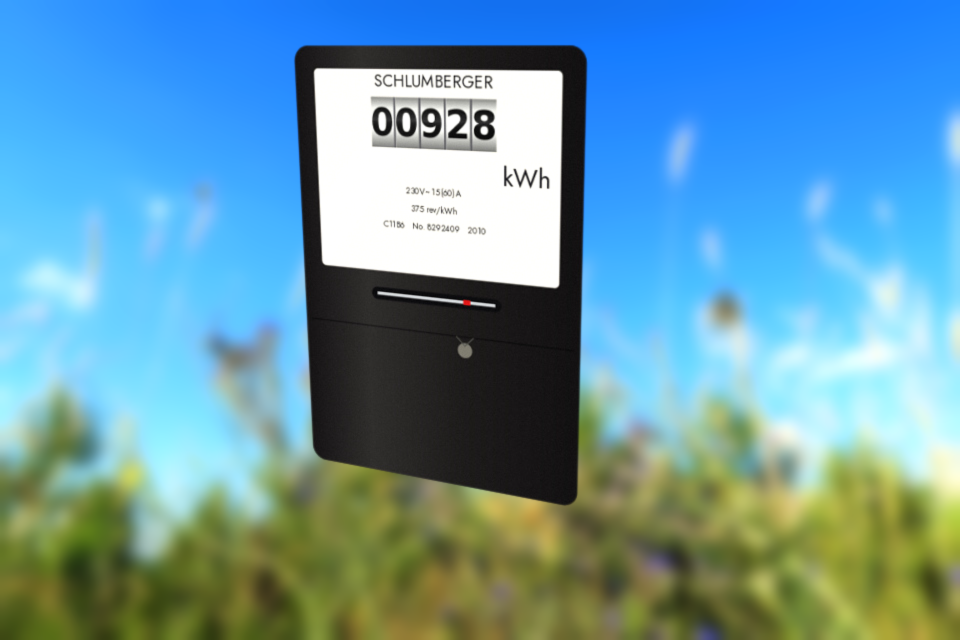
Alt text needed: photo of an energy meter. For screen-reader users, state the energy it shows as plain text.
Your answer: 928 kWh
